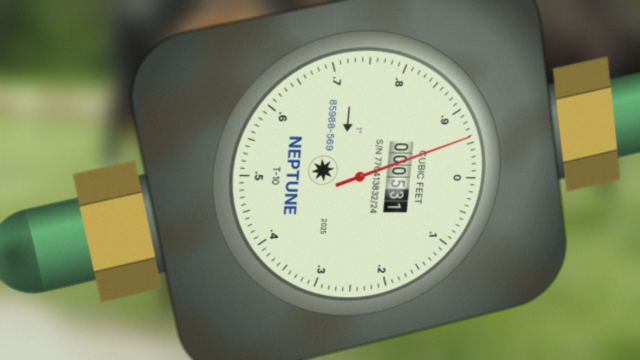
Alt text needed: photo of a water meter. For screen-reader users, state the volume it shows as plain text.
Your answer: 530.94 ft³
